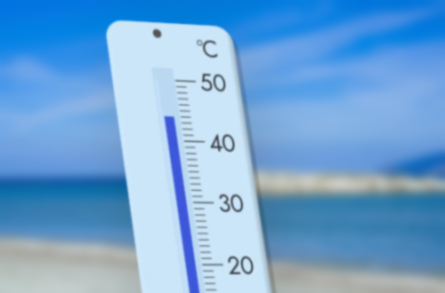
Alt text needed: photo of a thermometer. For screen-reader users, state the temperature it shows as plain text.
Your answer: 44 °C
